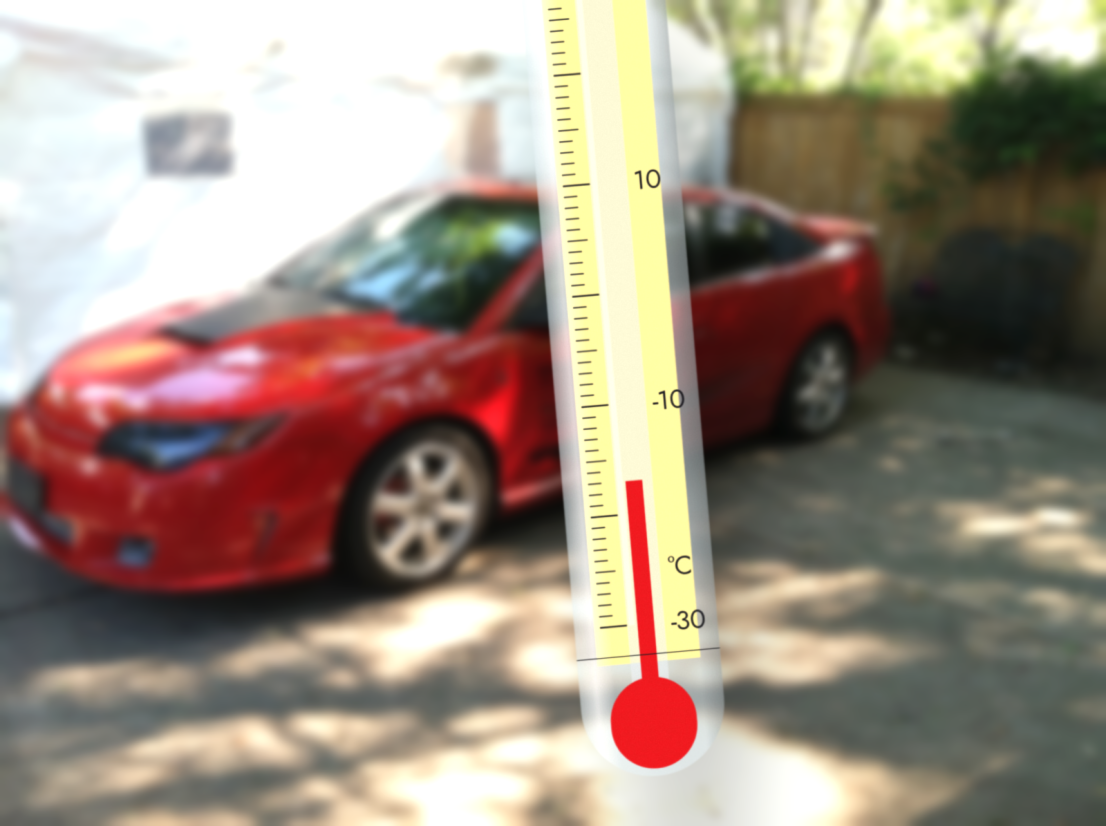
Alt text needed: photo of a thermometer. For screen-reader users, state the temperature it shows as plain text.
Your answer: -17 °C
